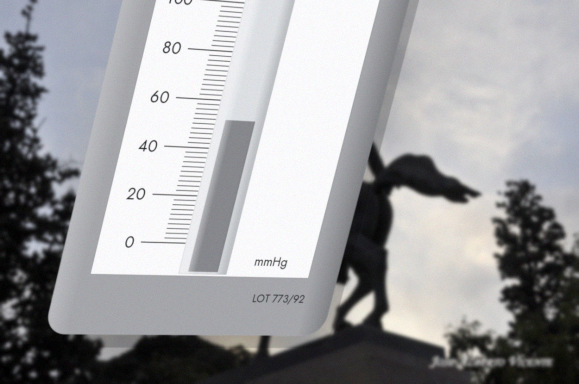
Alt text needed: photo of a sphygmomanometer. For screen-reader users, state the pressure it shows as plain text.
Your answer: 52 mmHg
